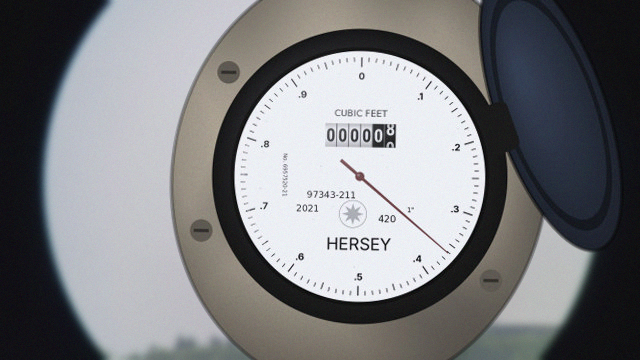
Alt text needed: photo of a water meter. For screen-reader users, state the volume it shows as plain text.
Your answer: 8.36 ft³
